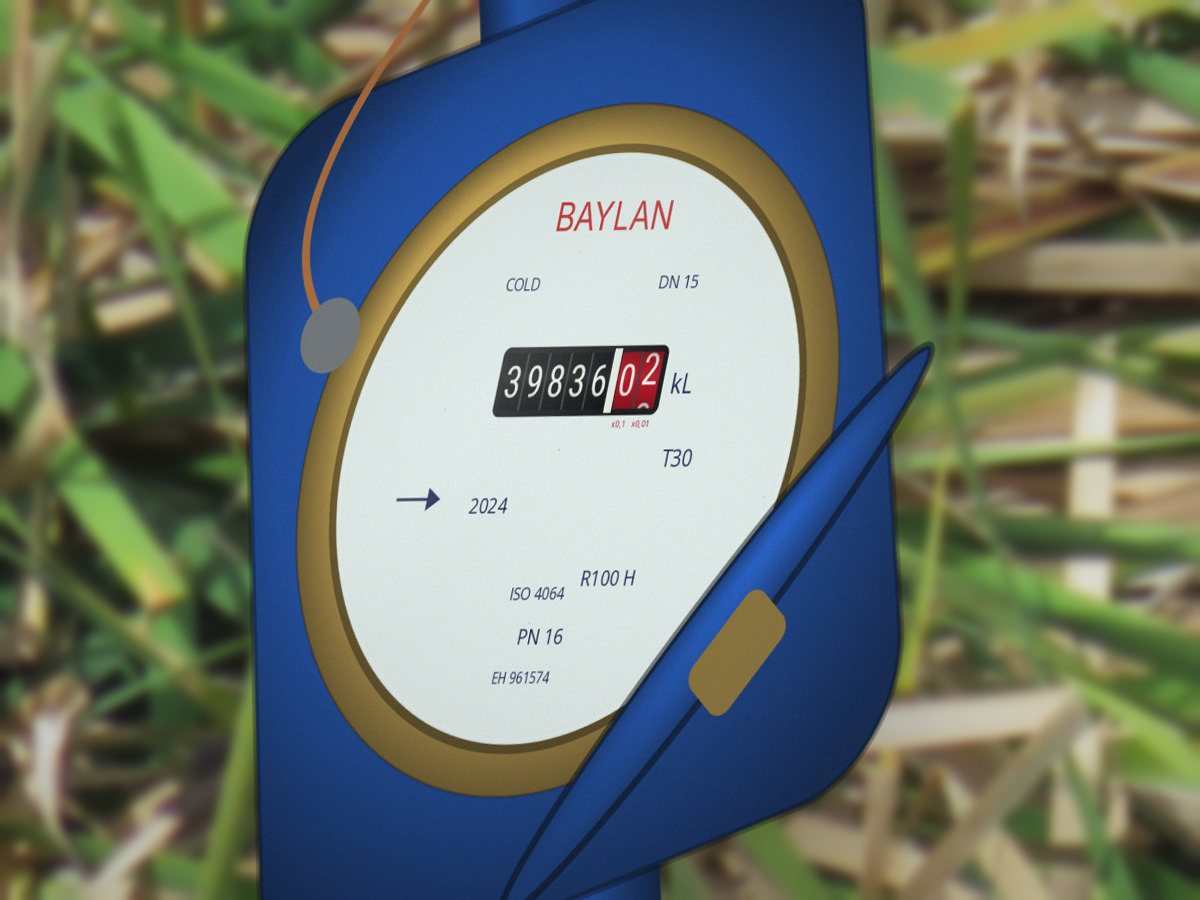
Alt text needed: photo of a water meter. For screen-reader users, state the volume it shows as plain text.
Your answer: 39836.02 kL
